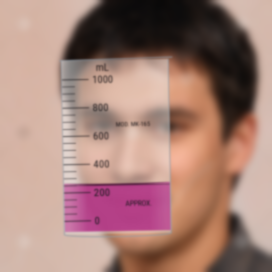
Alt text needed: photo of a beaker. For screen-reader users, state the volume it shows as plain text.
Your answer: 250 mL
